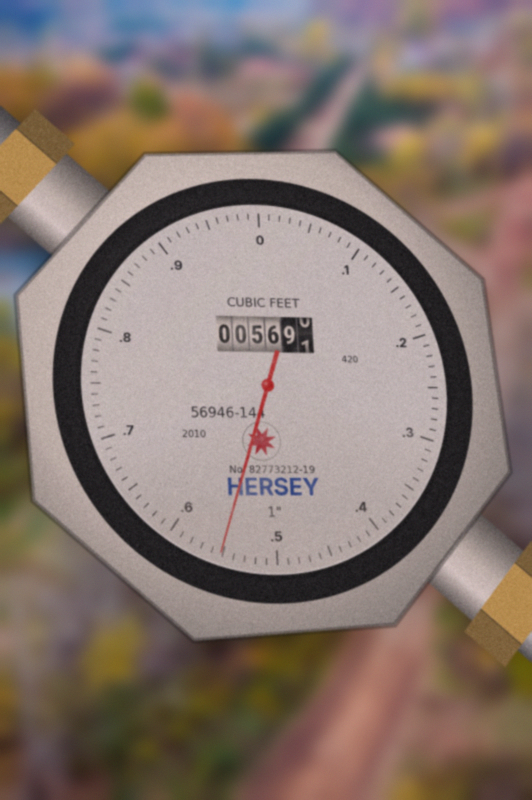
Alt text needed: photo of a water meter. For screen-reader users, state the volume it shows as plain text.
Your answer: 5690.55 ft³
